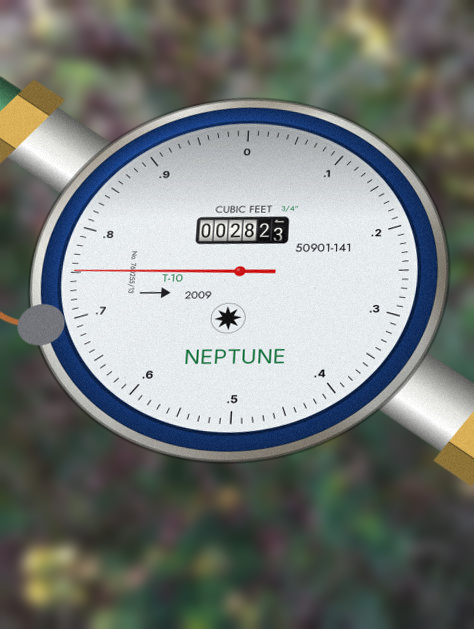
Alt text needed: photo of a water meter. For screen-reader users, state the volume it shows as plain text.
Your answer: 2822.75 ft³
